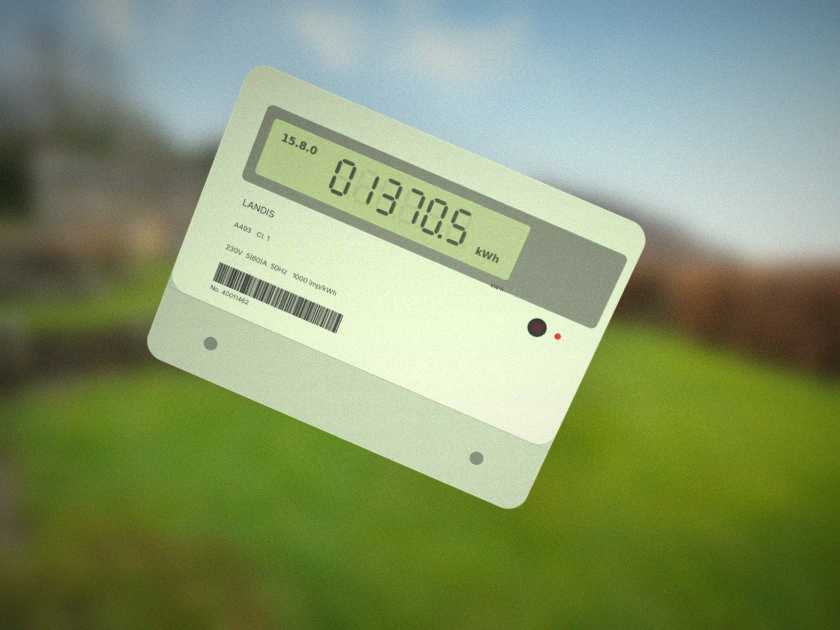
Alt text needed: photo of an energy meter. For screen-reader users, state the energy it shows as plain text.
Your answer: 1370.5 kWh
